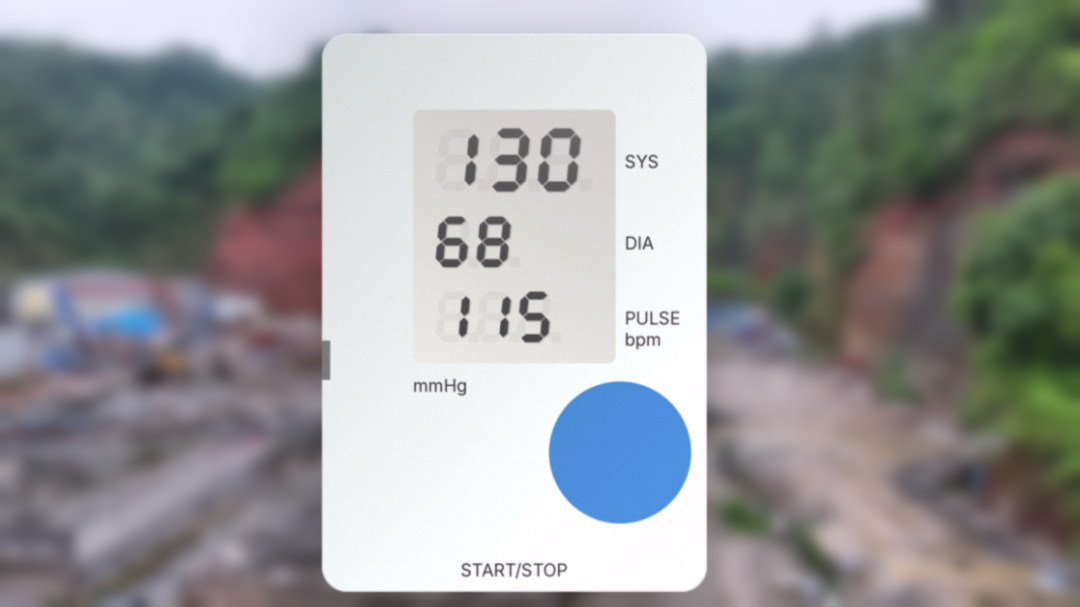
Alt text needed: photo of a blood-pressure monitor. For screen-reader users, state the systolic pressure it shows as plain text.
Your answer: 130 mmHg
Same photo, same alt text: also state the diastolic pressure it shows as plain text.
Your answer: 68 mmHg
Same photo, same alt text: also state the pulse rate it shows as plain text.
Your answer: 115 bpm
